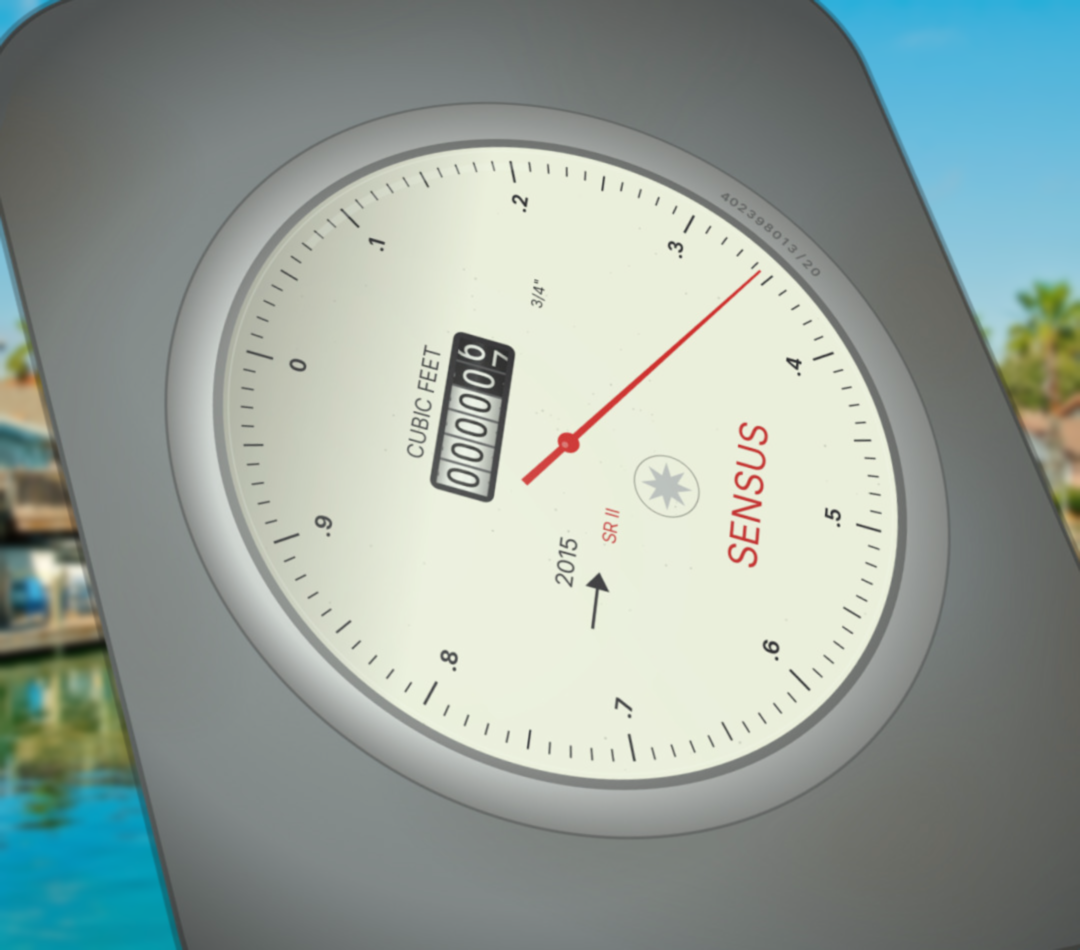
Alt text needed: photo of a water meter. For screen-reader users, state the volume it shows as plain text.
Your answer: 6.34 ft³
